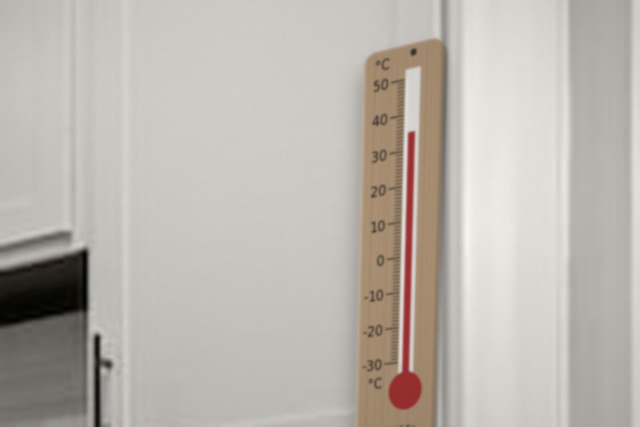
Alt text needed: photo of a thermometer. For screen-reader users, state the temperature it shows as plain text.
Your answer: 35 °C
